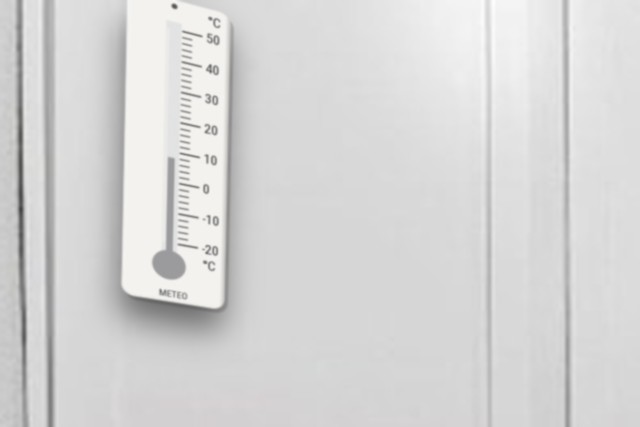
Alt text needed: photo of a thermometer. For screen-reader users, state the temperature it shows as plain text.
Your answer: 8 °C
